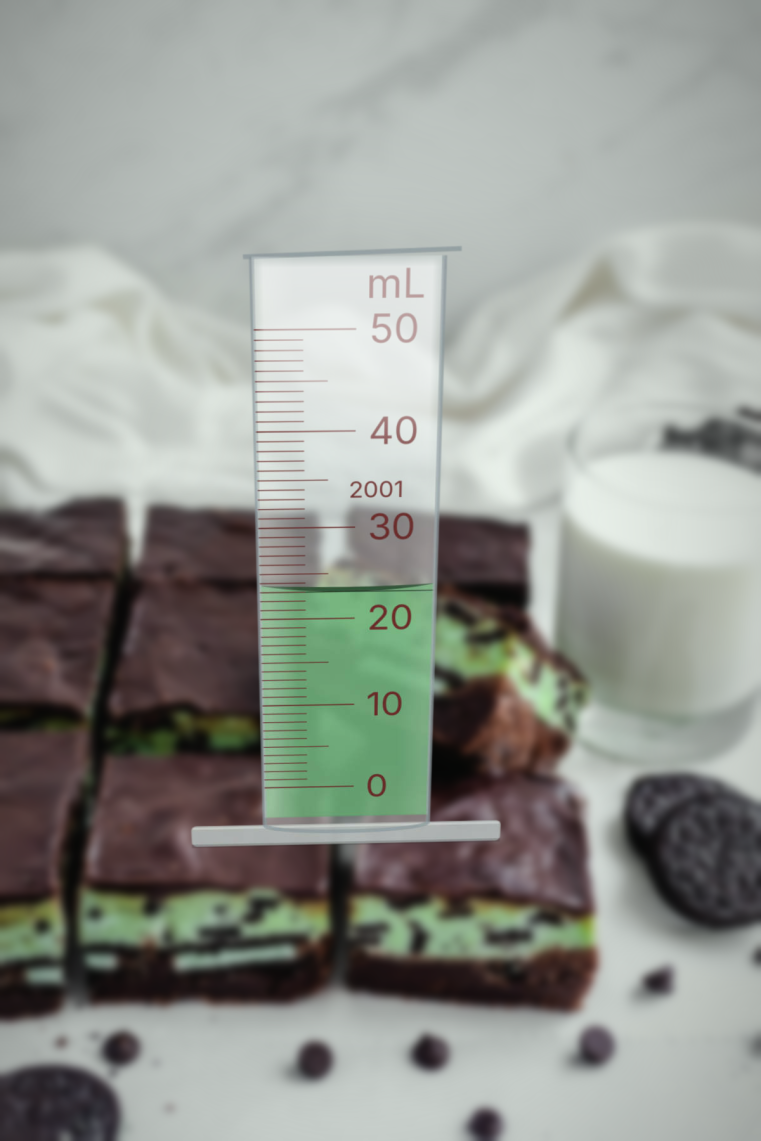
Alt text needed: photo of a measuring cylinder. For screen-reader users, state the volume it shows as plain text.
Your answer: 23 mL
